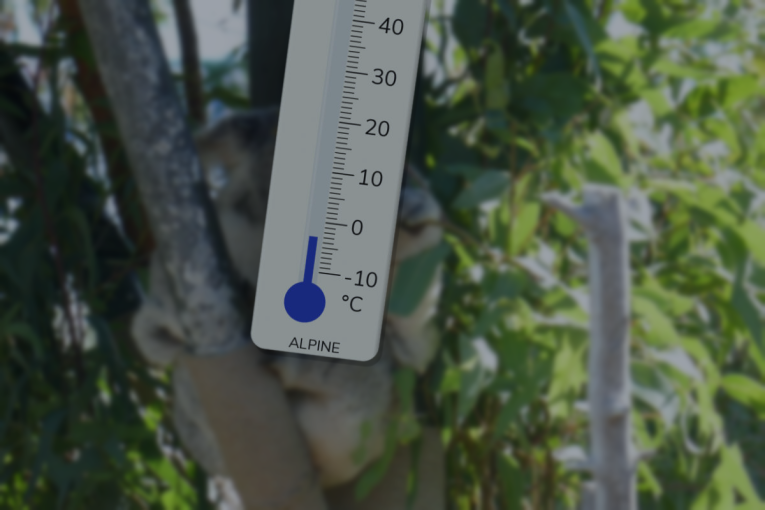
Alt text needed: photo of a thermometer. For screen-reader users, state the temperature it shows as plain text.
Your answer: -3 °C
